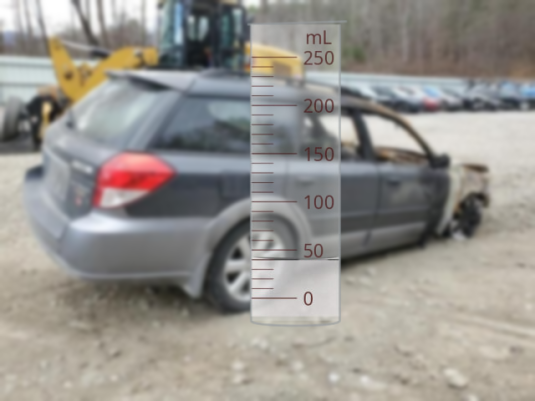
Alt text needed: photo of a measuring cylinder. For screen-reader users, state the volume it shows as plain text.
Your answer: 40 mL
